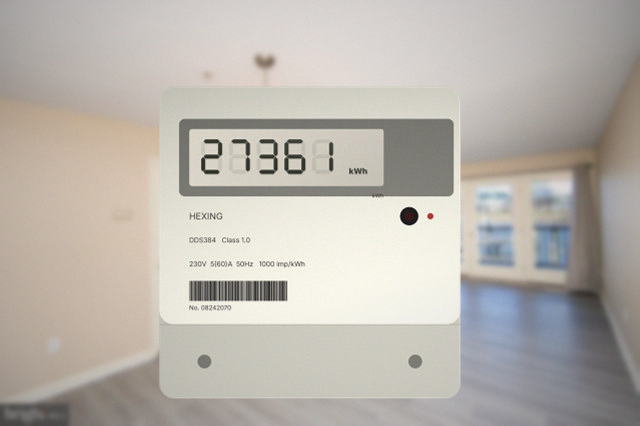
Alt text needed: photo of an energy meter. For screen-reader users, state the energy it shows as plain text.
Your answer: 27361 kWh
